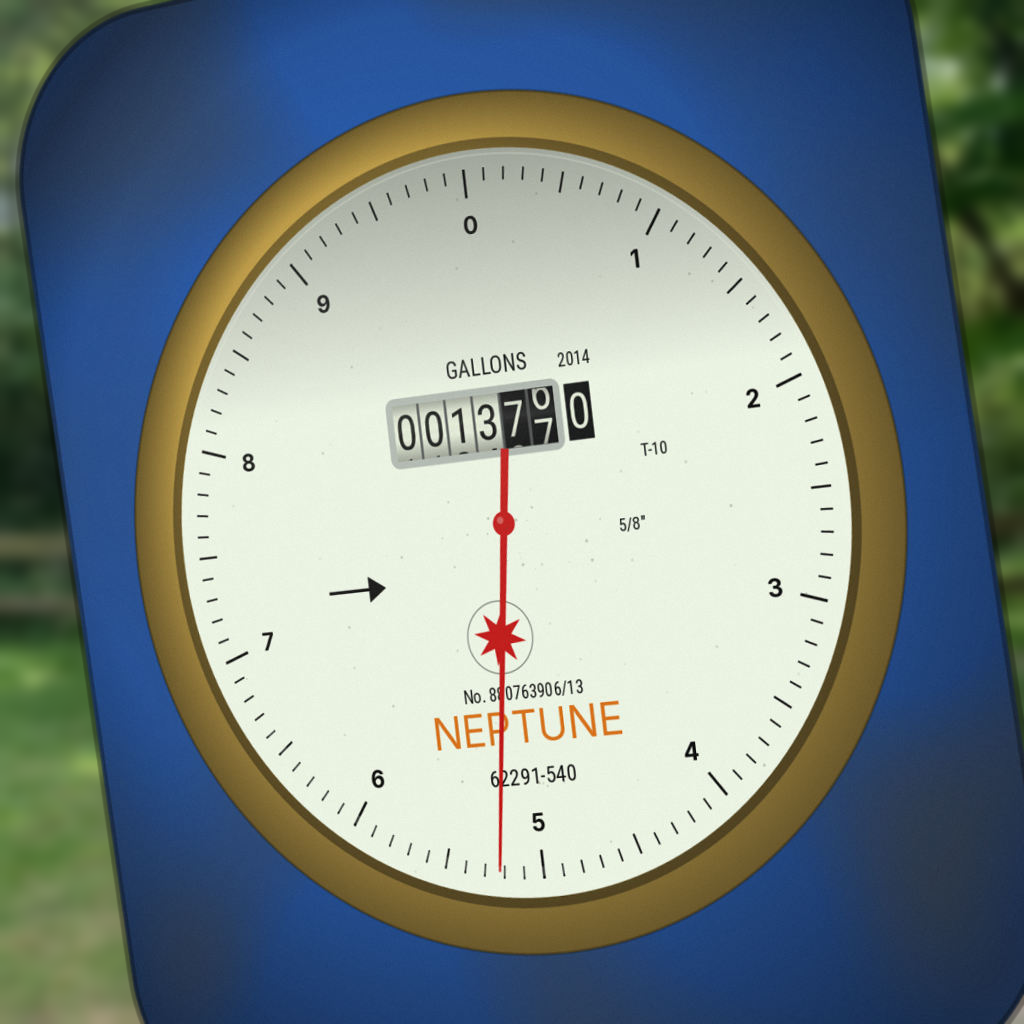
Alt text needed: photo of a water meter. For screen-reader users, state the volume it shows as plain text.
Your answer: 13765.2 gal
